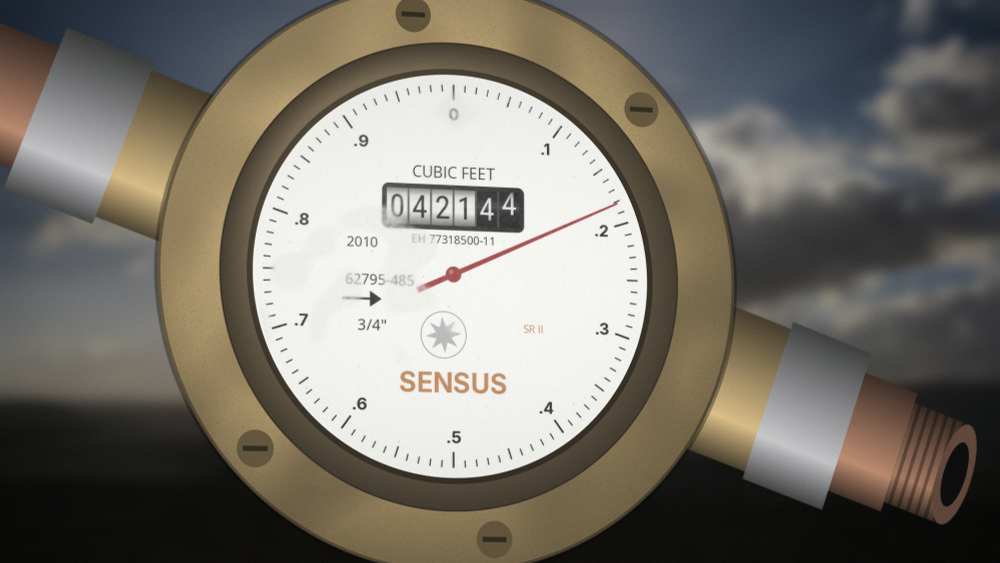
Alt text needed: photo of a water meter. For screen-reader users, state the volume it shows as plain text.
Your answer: 42144.18 ft³
